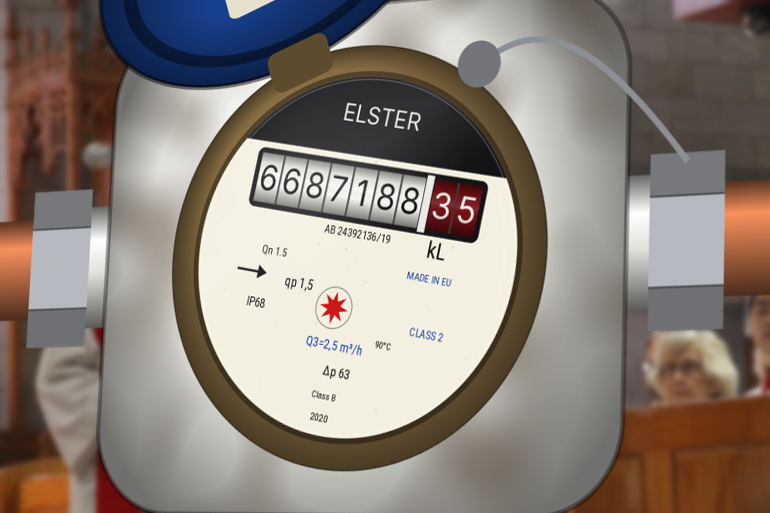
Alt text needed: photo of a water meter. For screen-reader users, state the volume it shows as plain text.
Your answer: 6687188.35 kL
